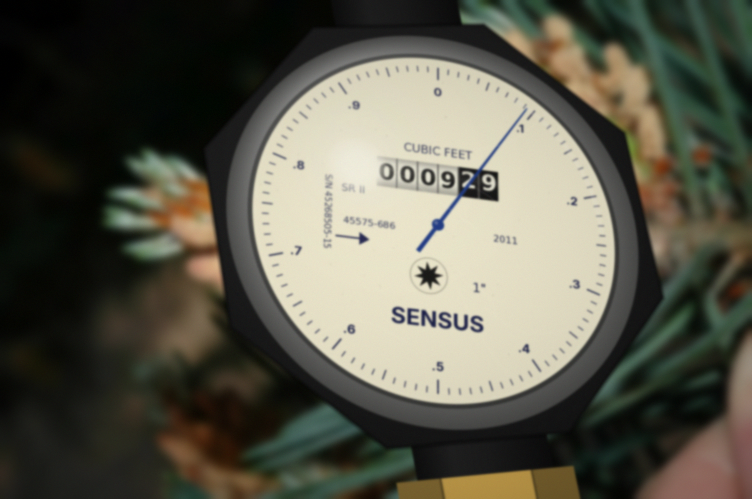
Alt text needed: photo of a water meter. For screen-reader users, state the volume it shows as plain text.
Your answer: 929.09 ft³
